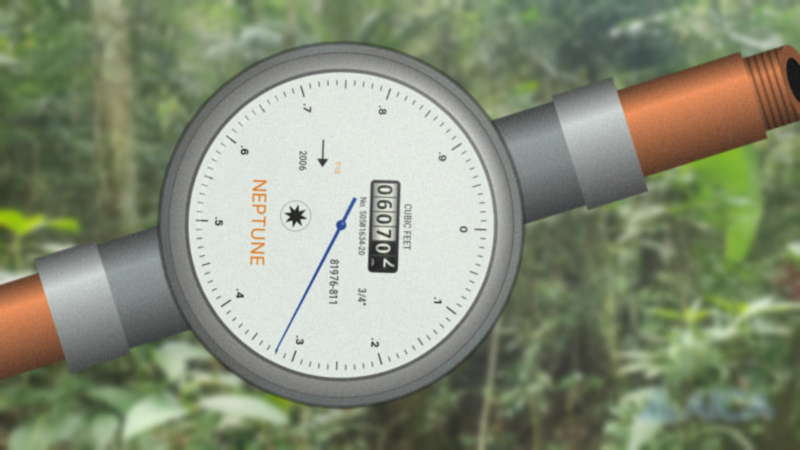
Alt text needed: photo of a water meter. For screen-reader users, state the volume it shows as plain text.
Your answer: 60702.32 ft³
